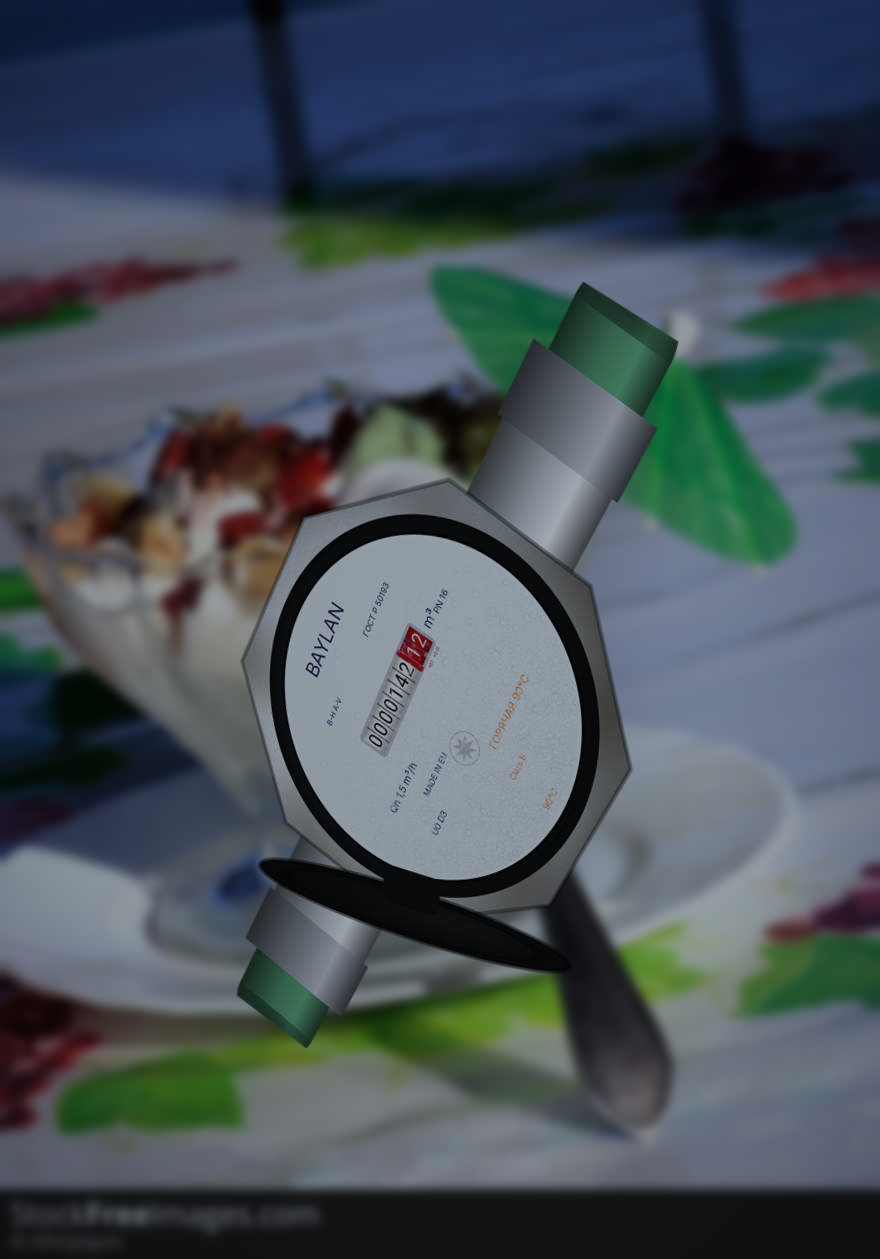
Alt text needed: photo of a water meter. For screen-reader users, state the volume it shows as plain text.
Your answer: 142.12 m³
